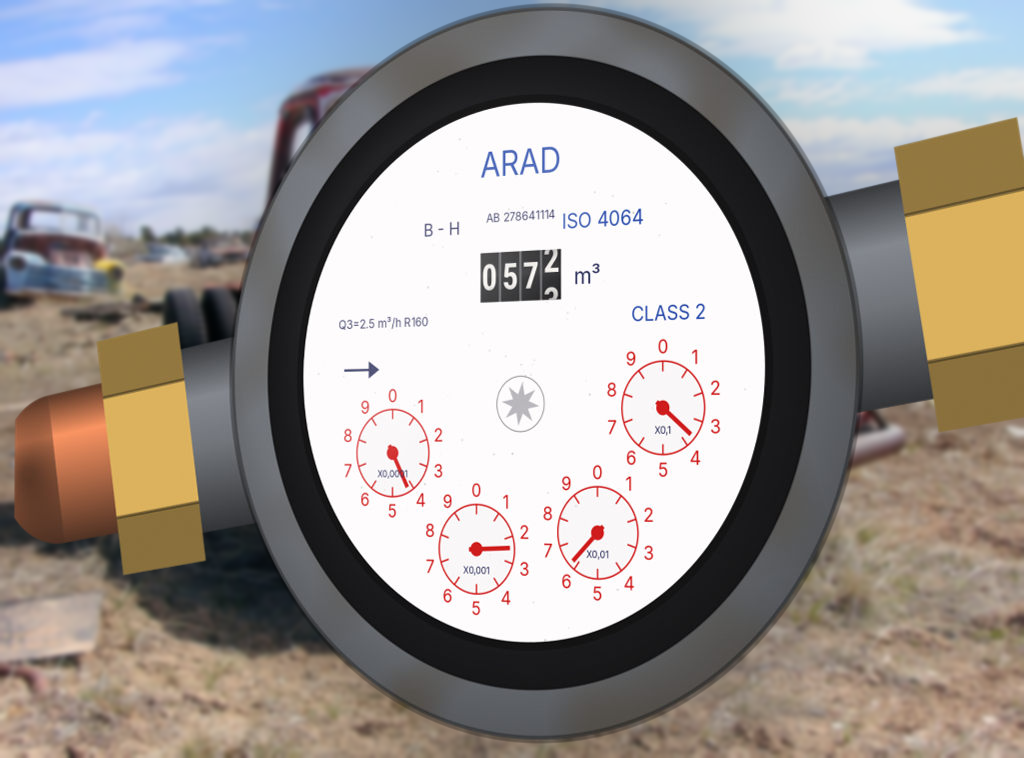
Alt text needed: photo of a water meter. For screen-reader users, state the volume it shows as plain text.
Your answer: 572.3624 m³
